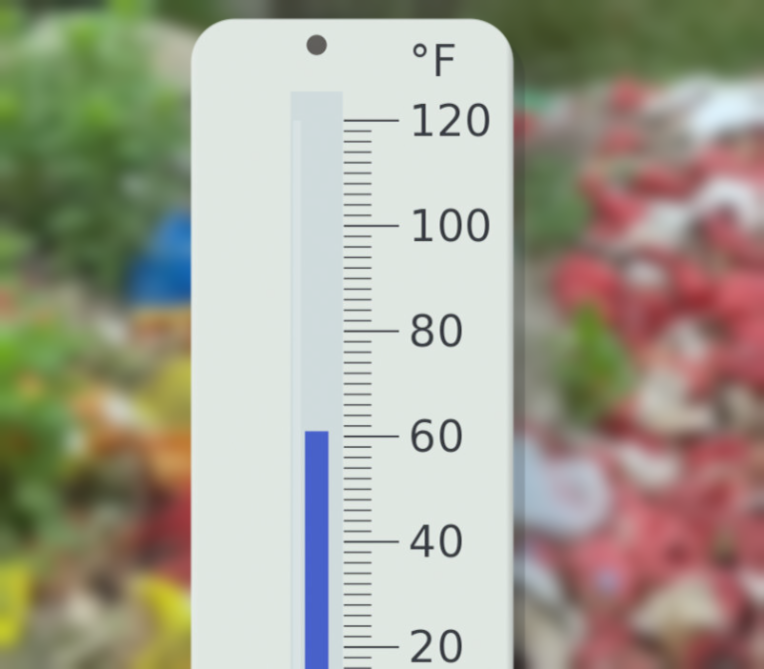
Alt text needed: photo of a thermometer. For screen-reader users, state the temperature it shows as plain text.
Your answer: 61 °F
